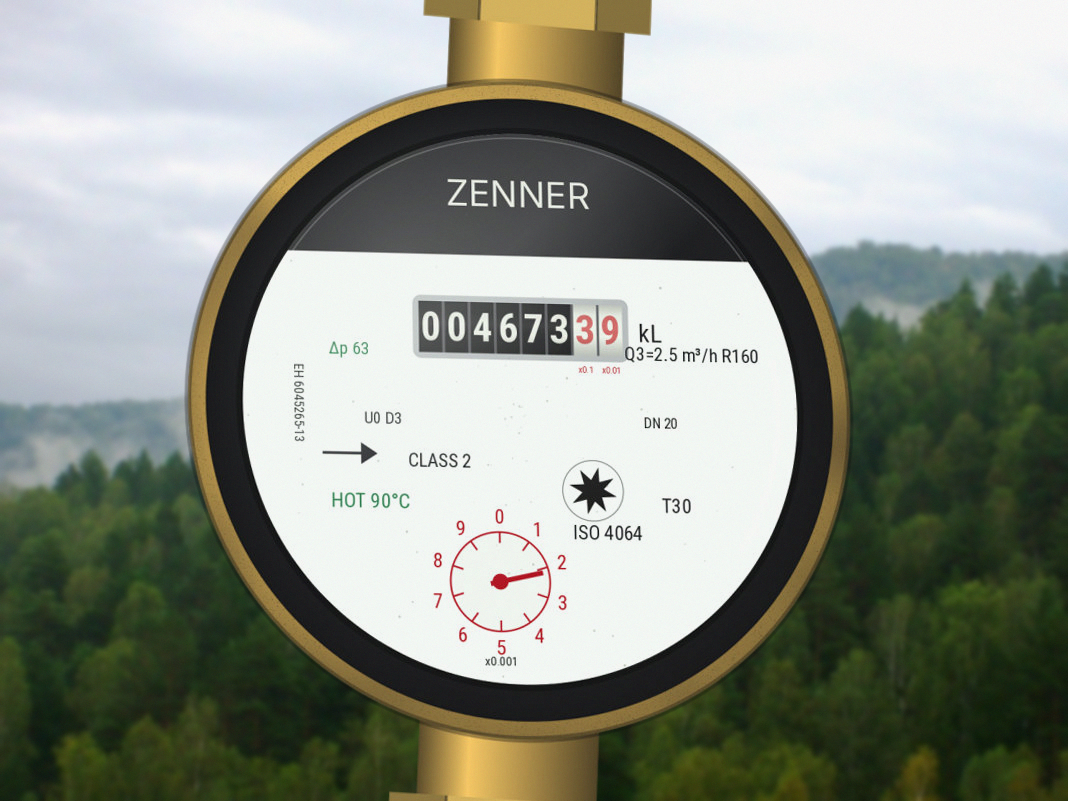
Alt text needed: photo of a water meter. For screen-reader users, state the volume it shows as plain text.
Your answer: 4673.392 kL
